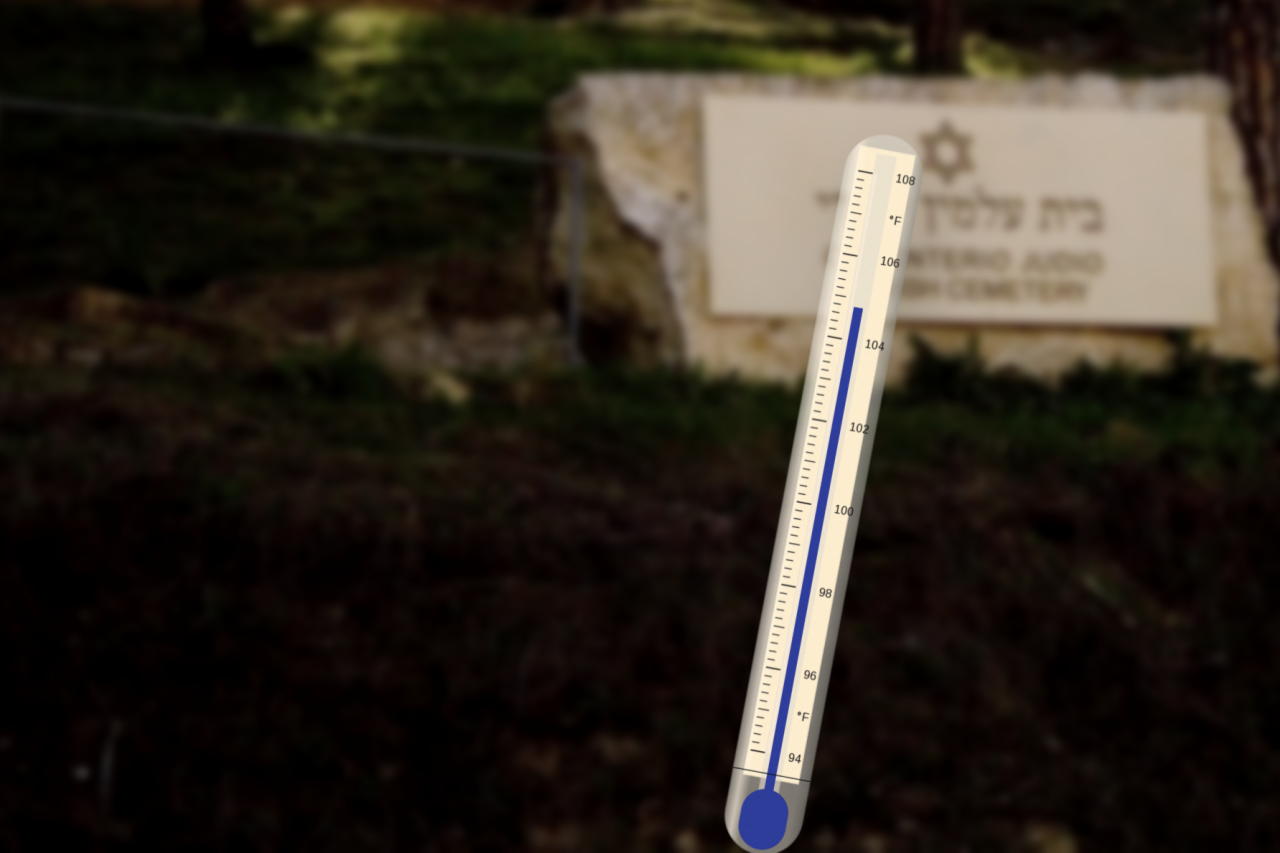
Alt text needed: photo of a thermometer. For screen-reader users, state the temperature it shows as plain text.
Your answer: 104.8 °F
